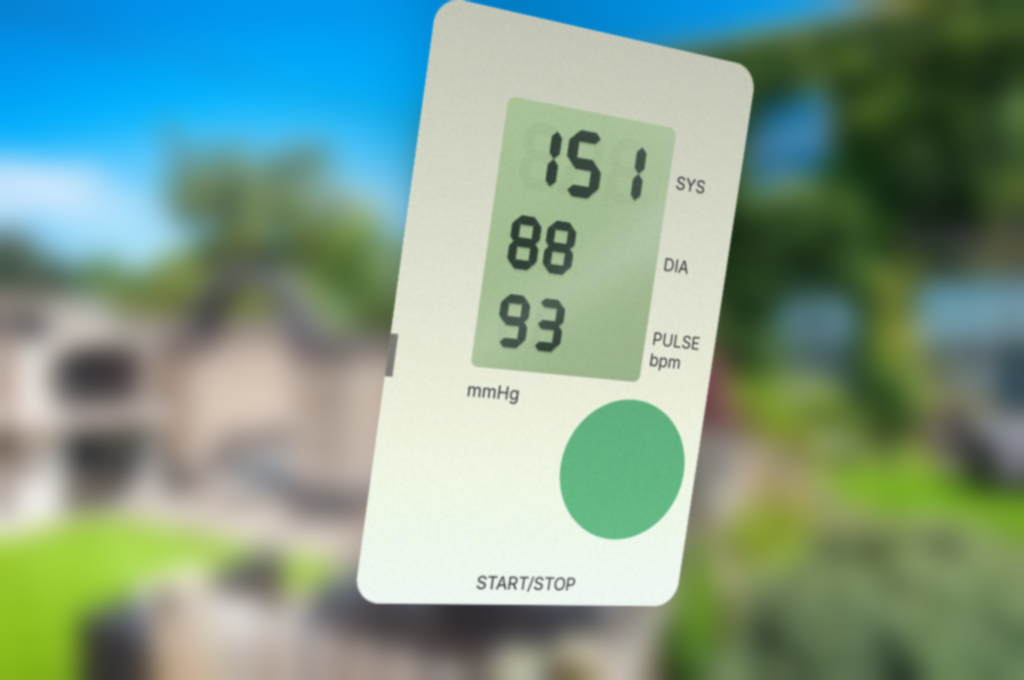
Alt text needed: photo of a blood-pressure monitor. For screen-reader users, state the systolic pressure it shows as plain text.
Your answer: 151 mmHg
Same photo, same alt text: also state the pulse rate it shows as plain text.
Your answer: 93 bpm
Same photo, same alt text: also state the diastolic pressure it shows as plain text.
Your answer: 88 mmHg
